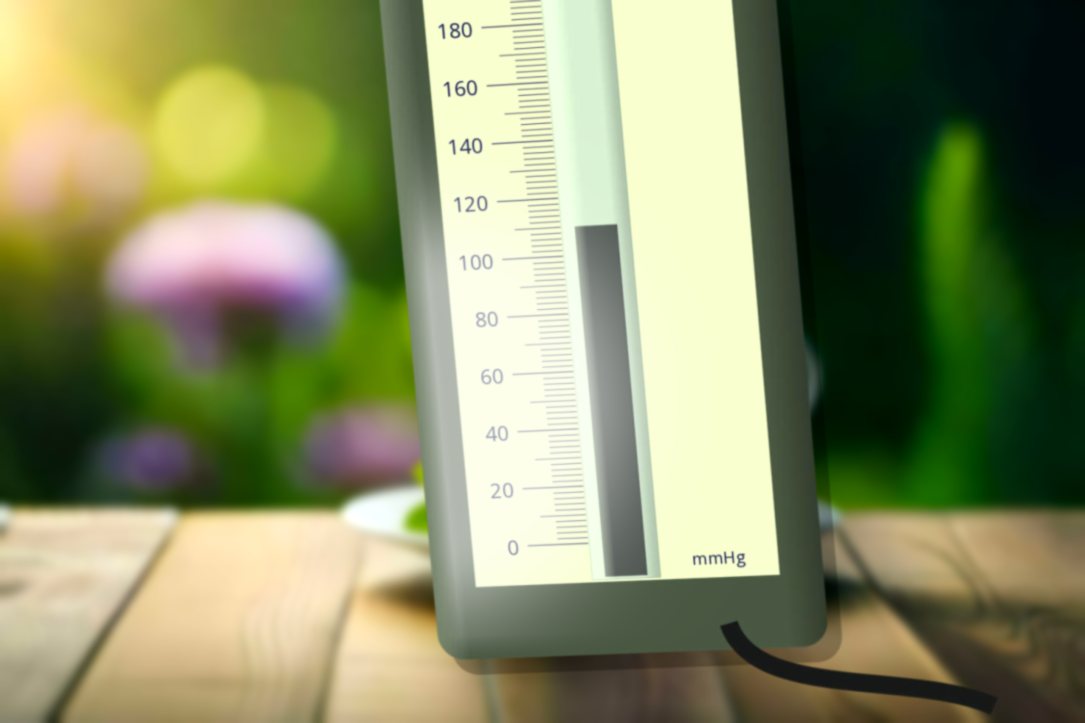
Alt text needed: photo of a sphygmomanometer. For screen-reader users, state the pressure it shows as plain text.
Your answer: 110 mmHg
